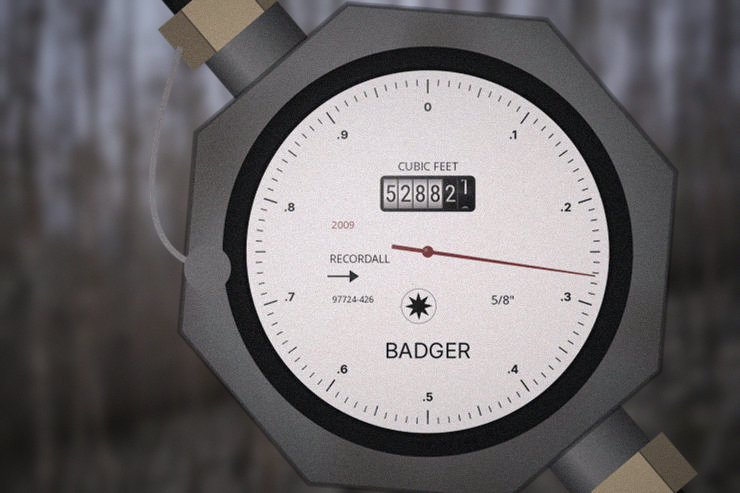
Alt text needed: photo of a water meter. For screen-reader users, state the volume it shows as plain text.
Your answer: 528821.27 ft³
